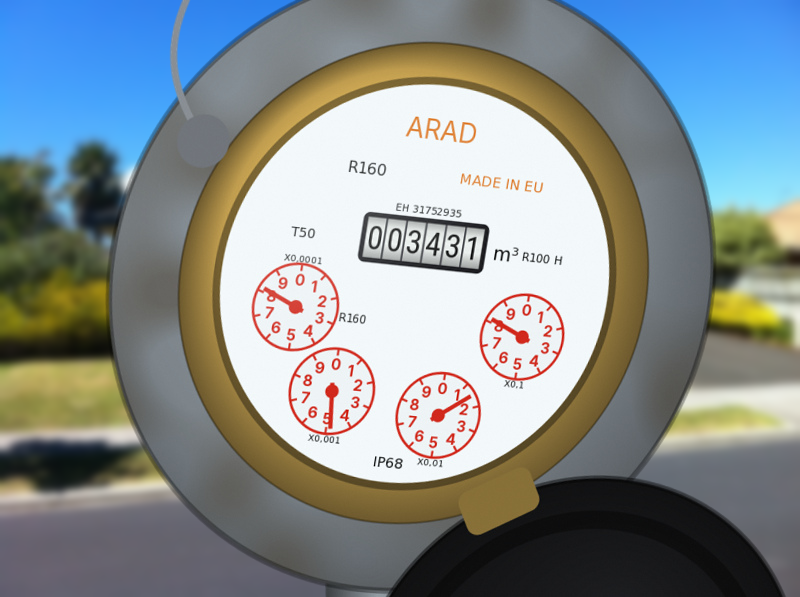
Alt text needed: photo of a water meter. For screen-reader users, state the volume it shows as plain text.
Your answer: 3431.8148 m³
